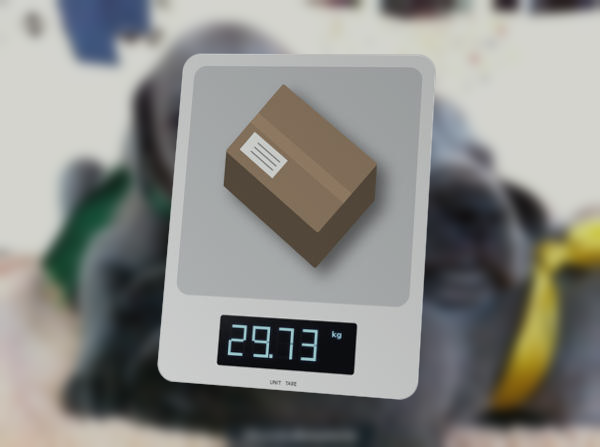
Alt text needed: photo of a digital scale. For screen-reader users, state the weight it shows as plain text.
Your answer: 29.73 kg
